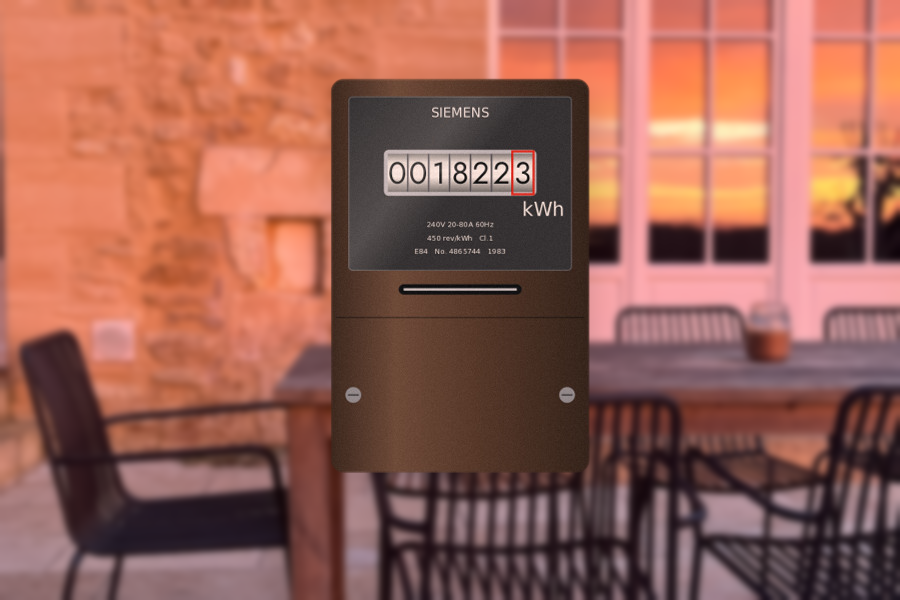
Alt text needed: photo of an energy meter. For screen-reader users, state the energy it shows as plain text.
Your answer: 1822.3 kWh
